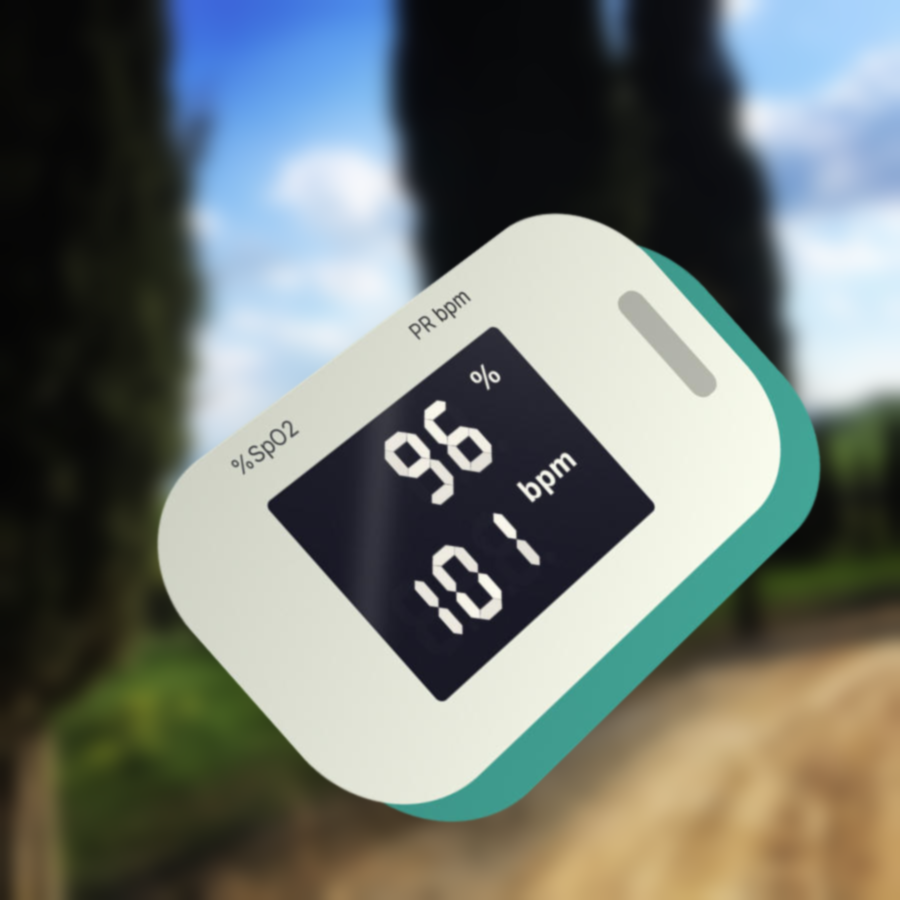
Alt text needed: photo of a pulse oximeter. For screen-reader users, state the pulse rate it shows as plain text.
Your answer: 101 bpm
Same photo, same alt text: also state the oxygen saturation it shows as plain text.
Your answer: 96 %
